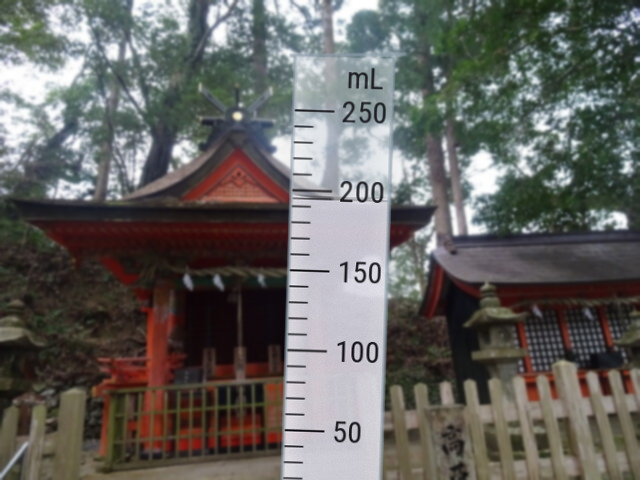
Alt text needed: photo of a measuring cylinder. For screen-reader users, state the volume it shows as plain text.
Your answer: 195 mL
